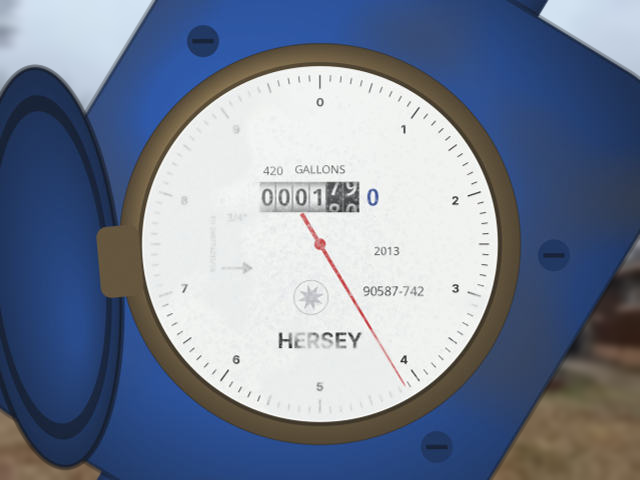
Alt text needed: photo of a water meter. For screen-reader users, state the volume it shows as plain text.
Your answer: 1794.1 gal
